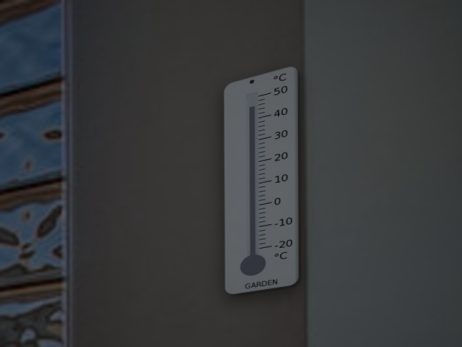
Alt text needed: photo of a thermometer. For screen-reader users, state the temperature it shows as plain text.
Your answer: 46 °C
